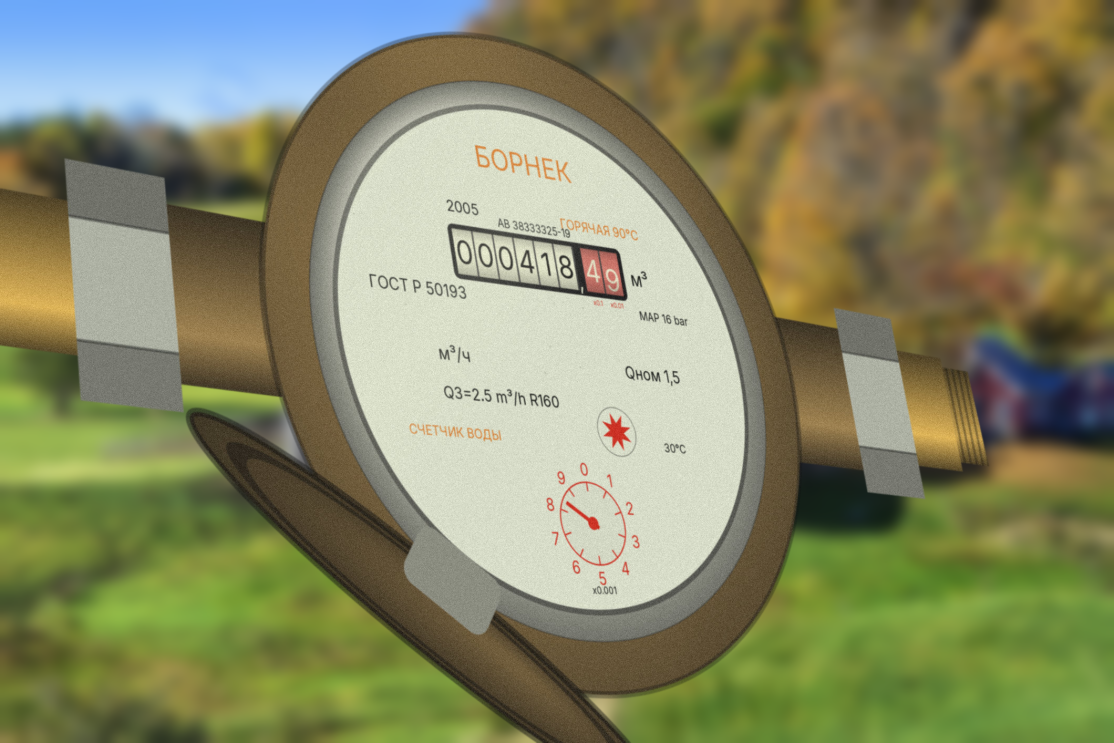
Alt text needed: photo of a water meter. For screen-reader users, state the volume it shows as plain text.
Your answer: 418.488 m³
